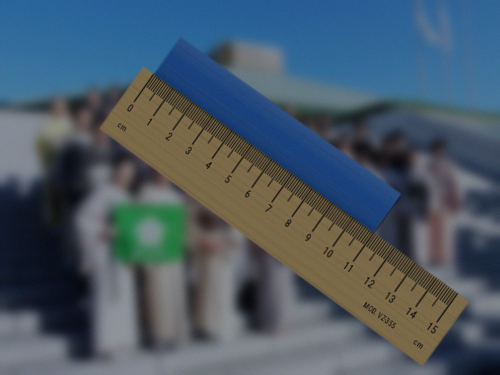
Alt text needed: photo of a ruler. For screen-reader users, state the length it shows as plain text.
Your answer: 11 cm
